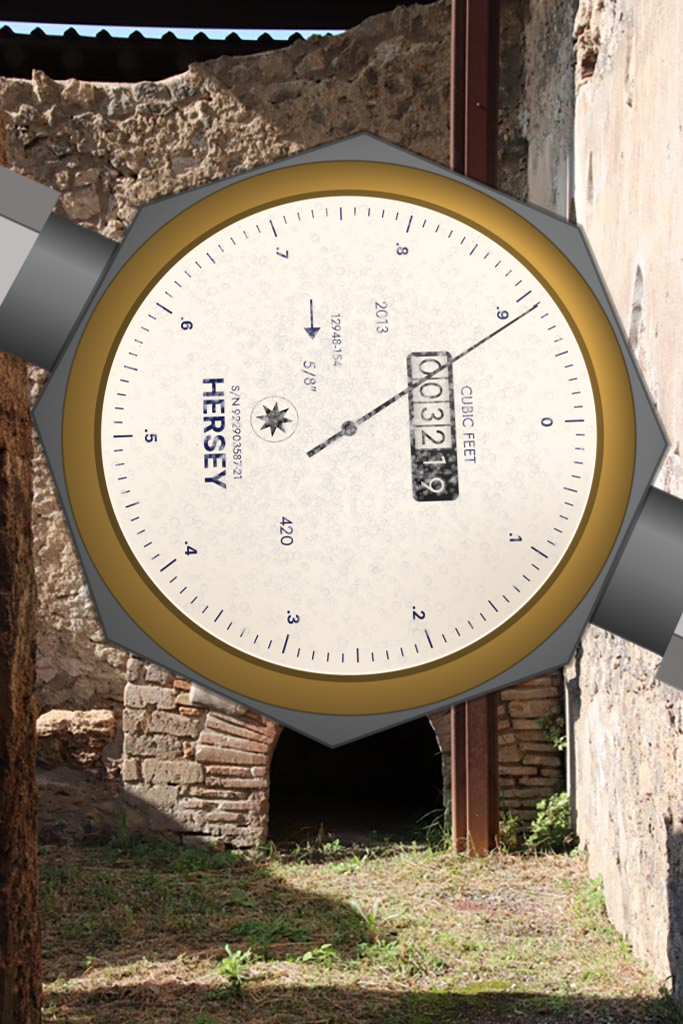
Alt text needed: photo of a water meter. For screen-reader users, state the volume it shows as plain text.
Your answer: 3218.91 ft³
